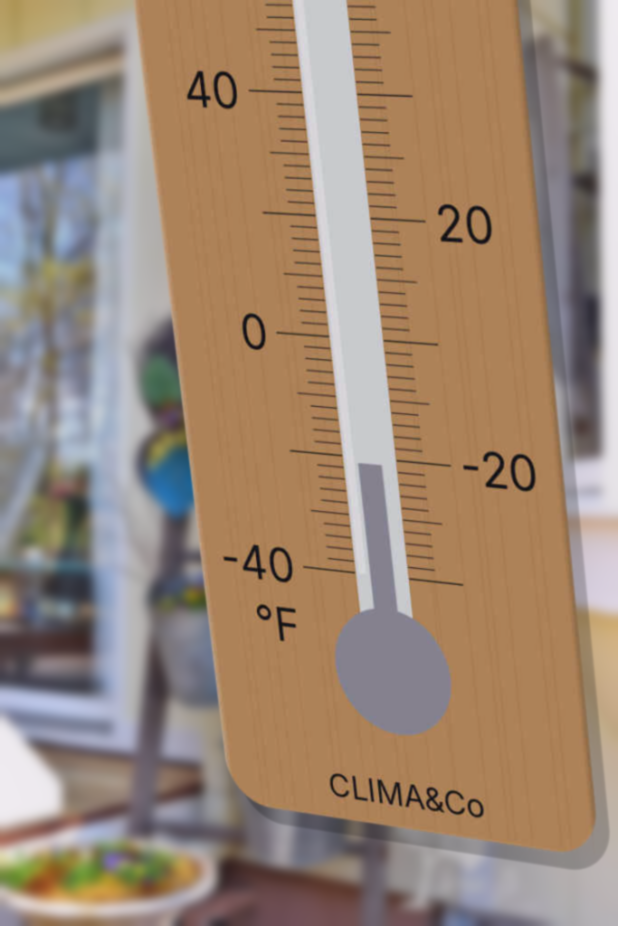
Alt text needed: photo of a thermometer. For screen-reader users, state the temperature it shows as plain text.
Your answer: -21 °F
